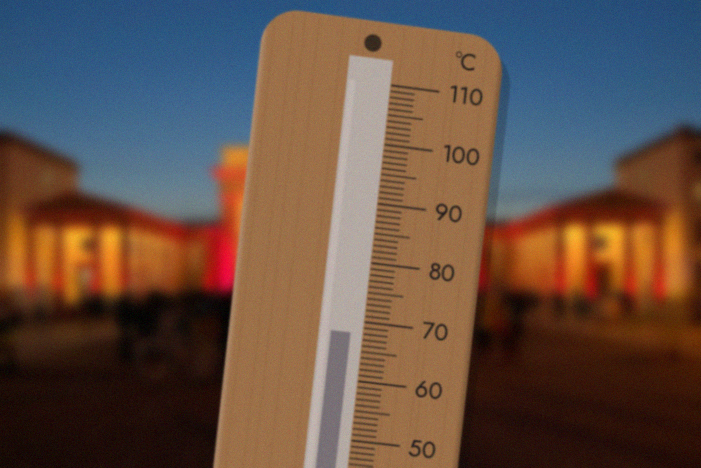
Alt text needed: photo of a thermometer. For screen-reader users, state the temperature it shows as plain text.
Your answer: 68 °C
